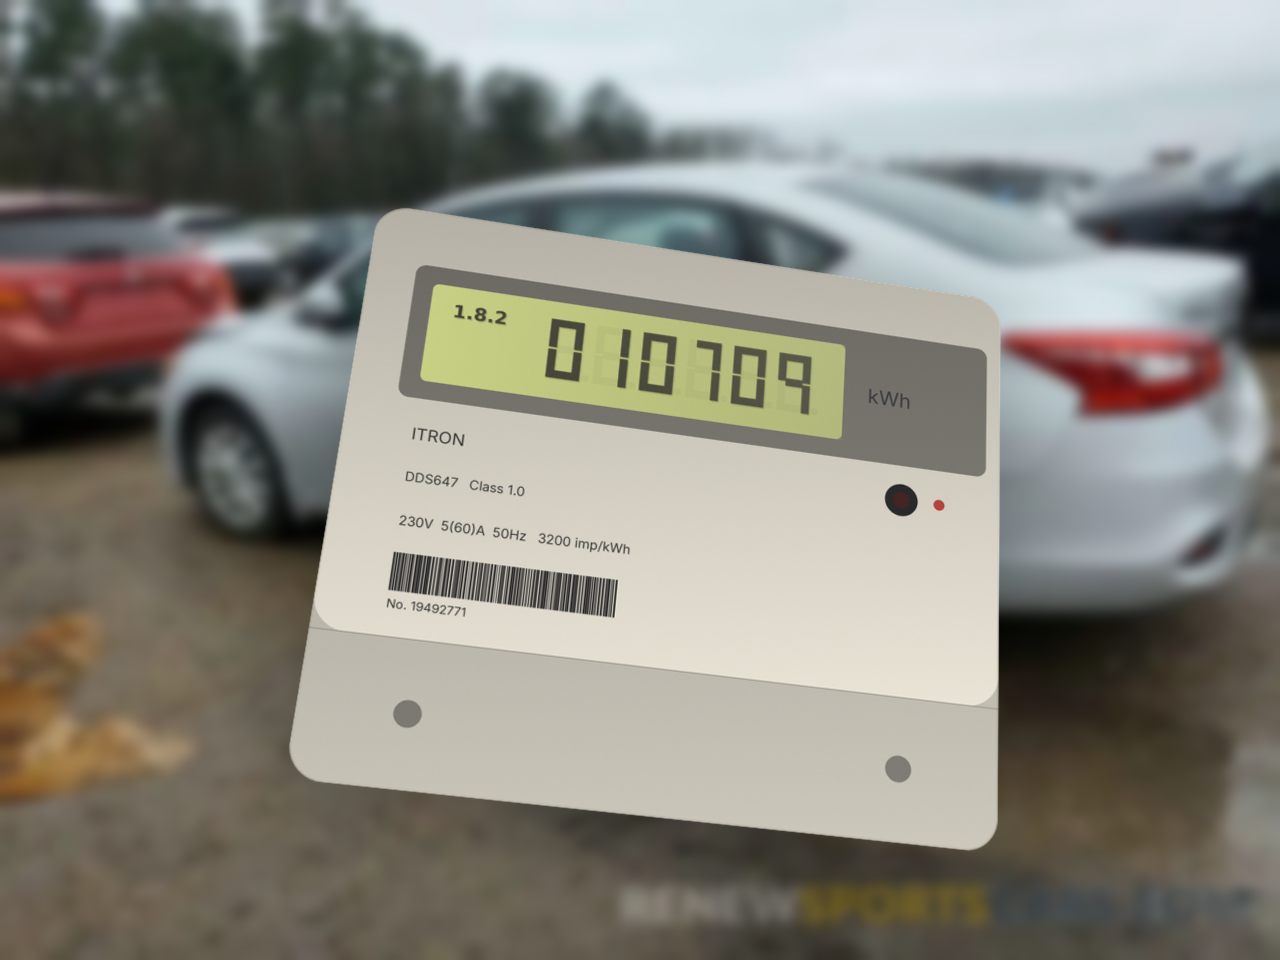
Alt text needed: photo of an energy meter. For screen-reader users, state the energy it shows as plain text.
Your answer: 10709 kWh
